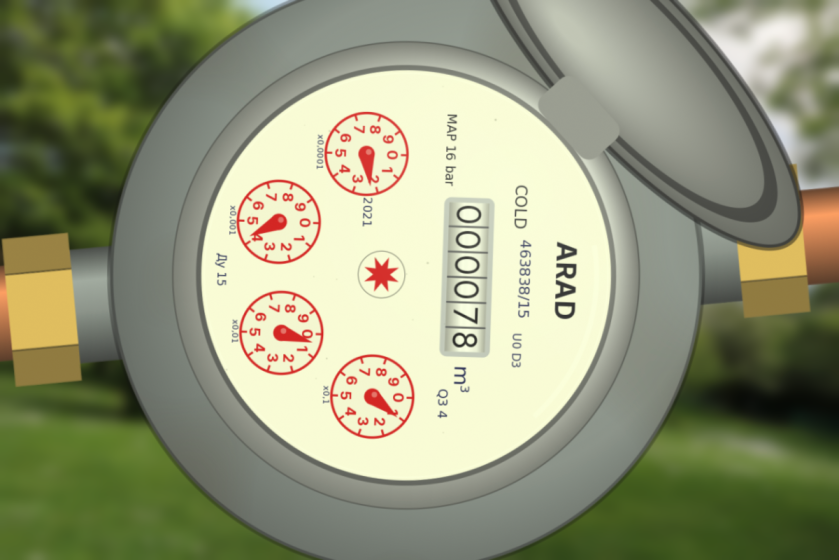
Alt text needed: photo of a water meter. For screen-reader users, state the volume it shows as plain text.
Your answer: 78.1042 m³
